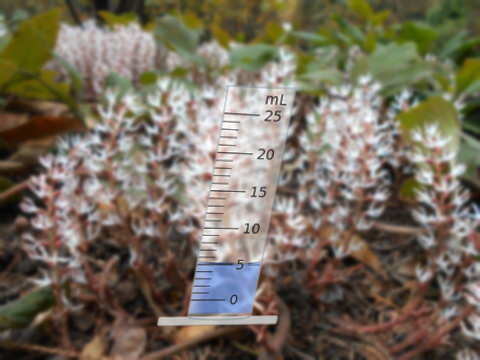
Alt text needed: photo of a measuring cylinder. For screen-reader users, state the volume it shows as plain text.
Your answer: 5 mL
